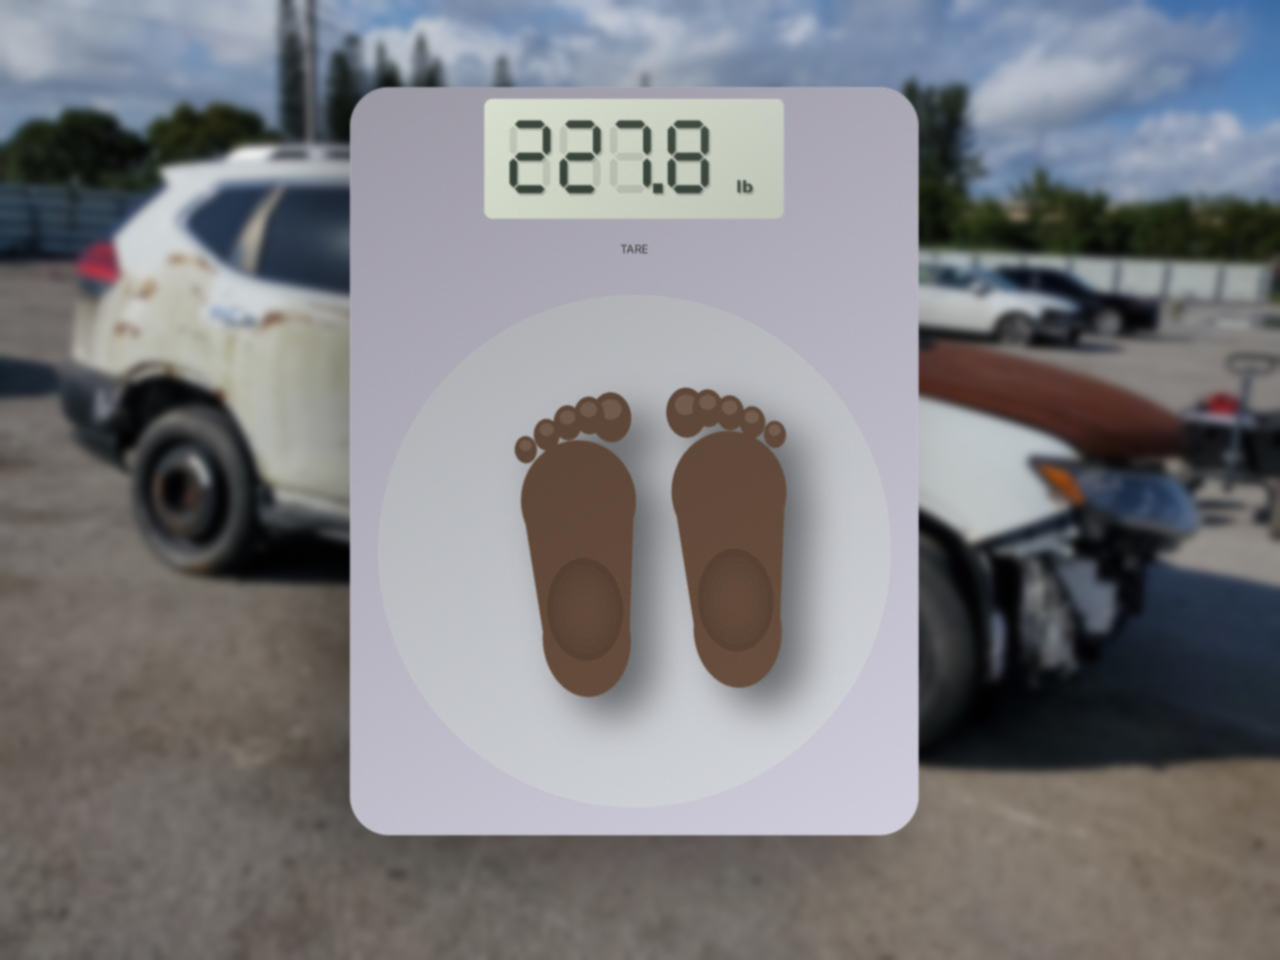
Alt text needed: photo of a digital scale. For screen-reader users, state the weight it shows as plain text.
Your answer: 227.8 lb
